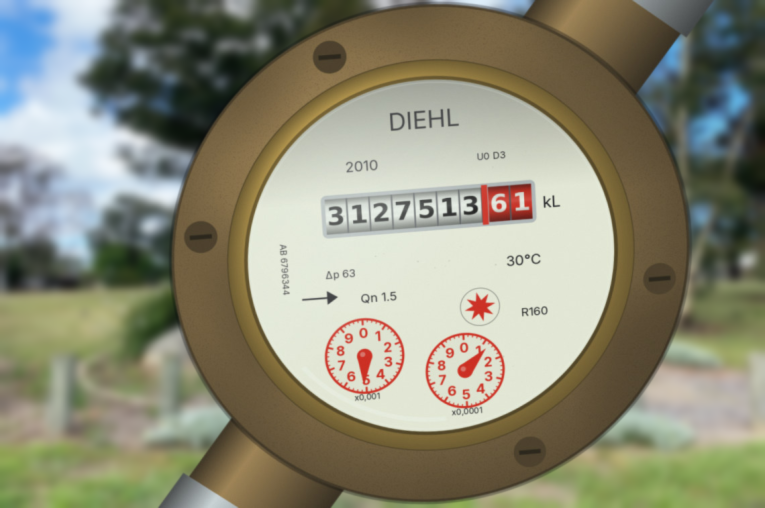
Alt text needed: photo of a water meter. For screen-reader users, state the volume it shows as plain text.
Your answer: 3127513.6151 kL
